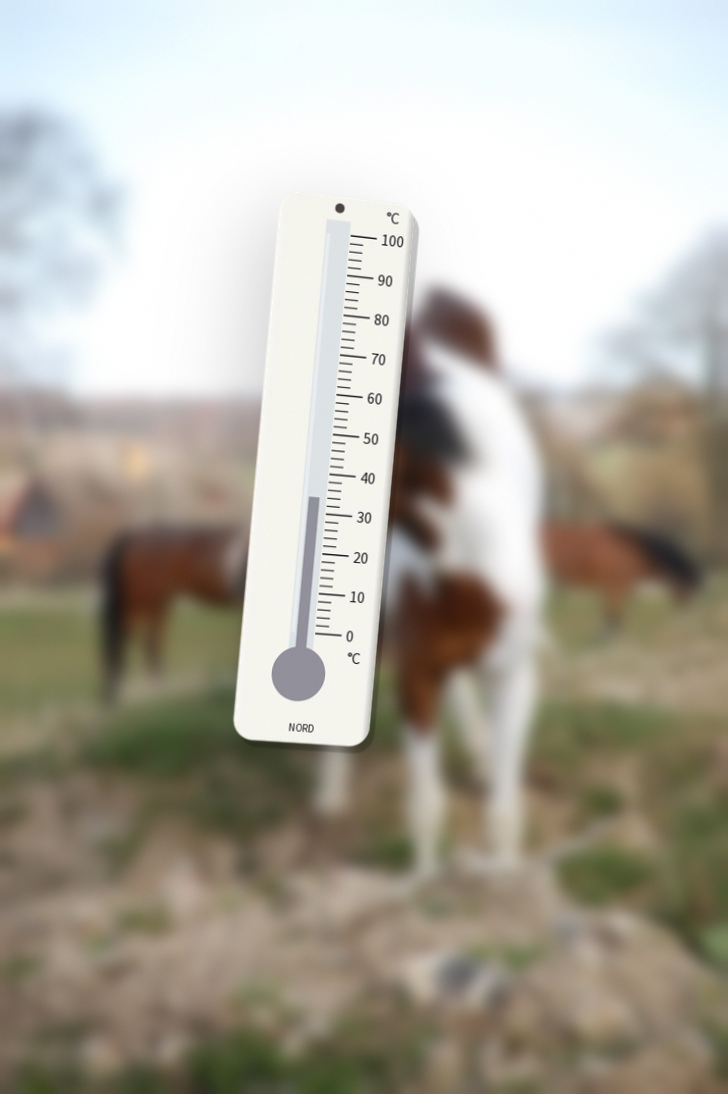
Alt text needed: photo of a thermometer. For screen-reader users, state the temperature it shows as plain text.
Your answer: 34 °C
